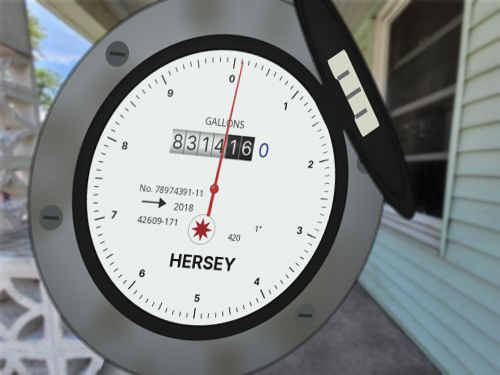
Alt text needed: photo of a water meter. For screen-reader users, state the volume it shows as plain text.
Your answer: 8314160.1 gal
